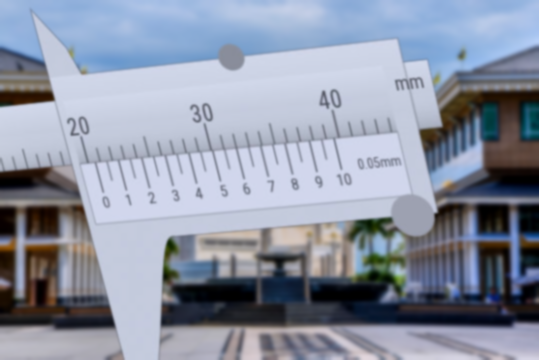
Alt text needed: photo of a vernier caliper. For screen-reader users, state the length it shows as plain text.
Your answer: 20.6 mm
